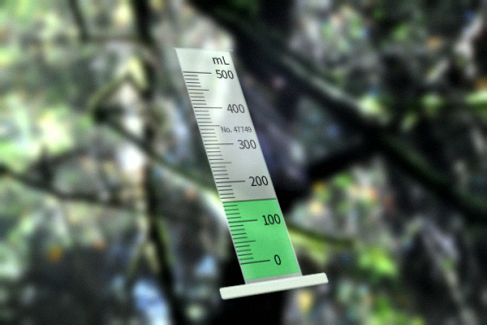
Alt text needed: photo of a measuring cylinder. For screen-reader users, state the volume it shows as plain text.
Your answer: 150 mL
